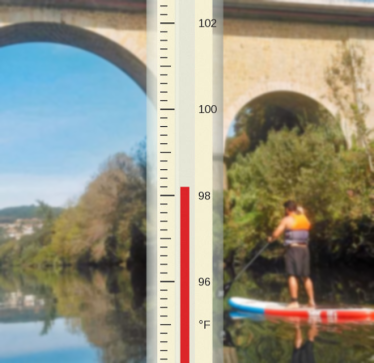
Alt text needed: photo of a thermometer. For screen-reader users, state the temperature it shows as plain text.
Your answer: 98.2 °F
